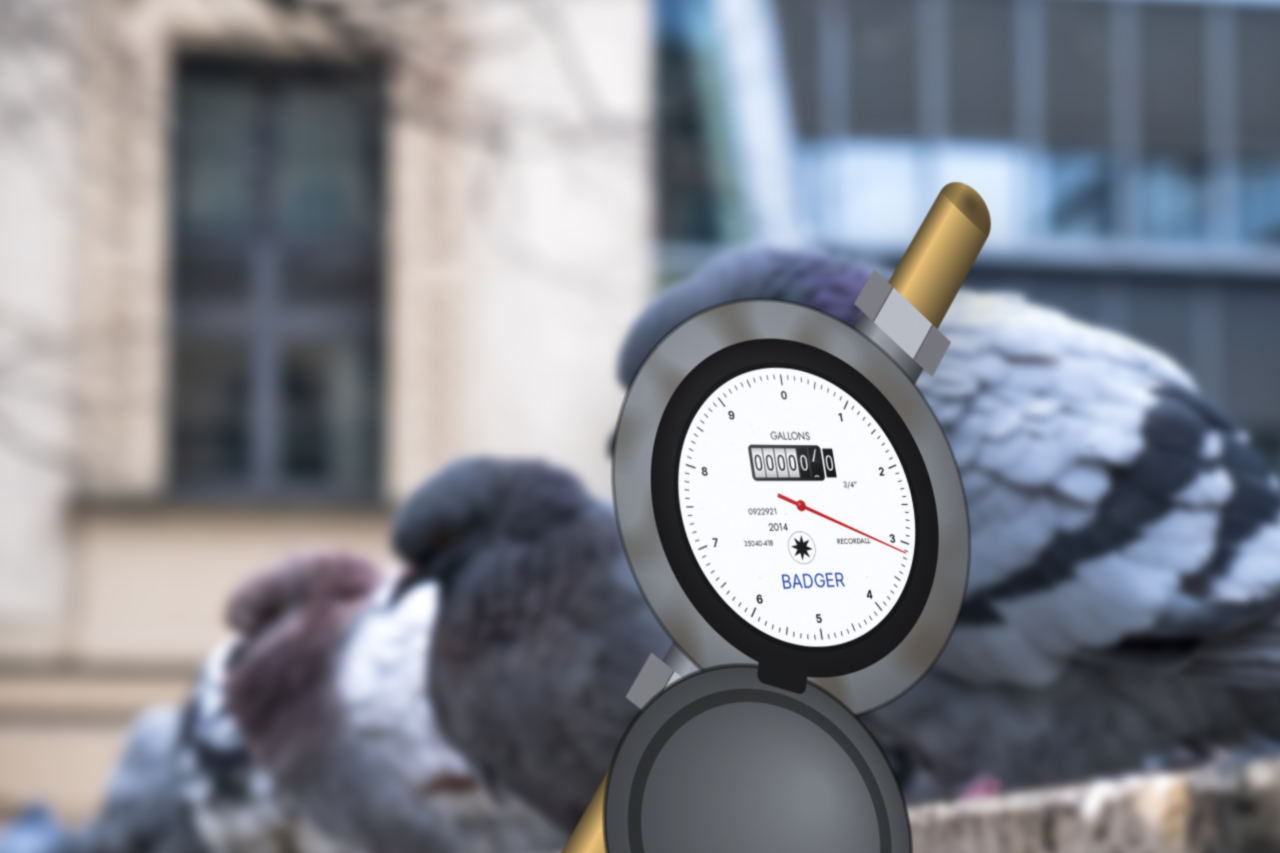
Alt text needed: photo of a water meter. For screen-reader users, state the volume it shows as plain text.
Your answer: 73.1 gal
